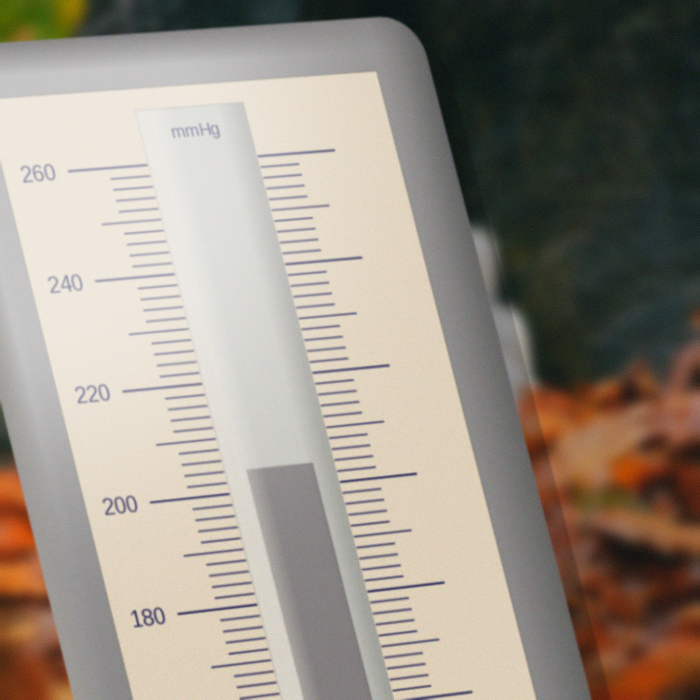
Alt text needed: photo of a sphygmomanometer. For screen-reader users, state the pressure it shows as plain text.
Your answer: 204 mmHg
